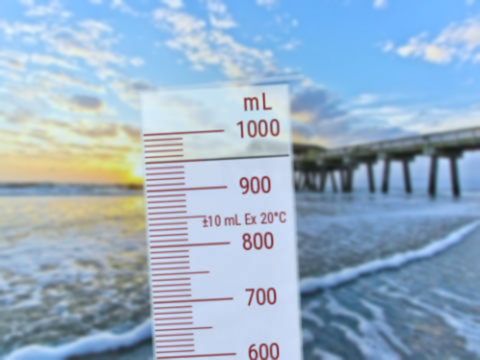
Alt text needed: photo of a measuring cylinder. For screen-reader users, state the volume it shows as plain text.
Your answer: 950 mL
